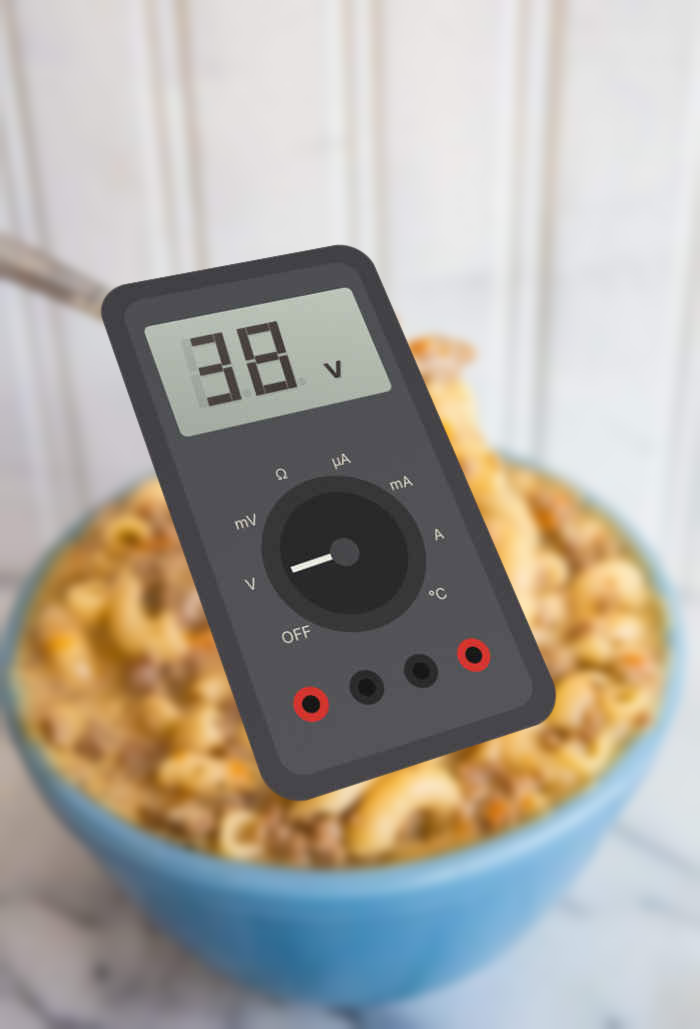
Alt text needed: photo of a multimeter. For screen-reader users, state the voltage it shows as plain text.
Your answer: 38 V
